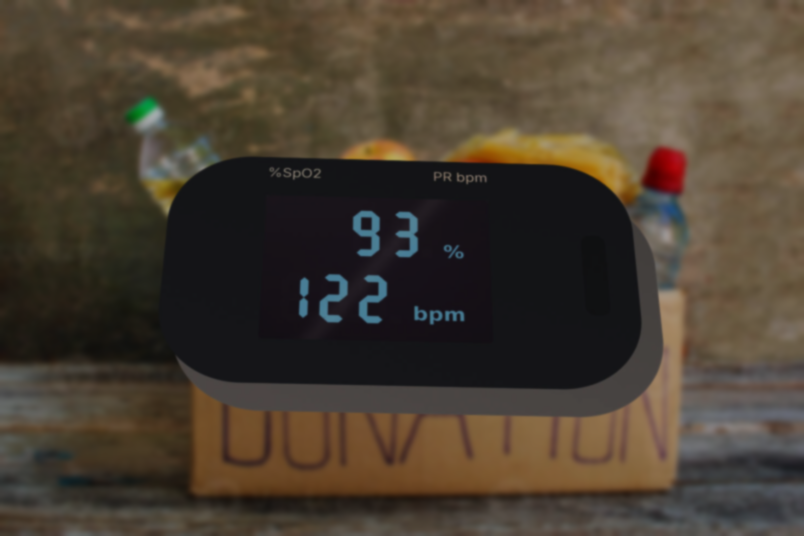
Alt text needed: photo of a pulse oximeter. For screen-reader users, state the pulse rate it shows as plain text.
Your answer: 122 bpm
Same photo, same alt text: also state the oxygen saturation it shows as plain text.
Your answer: 93 %
